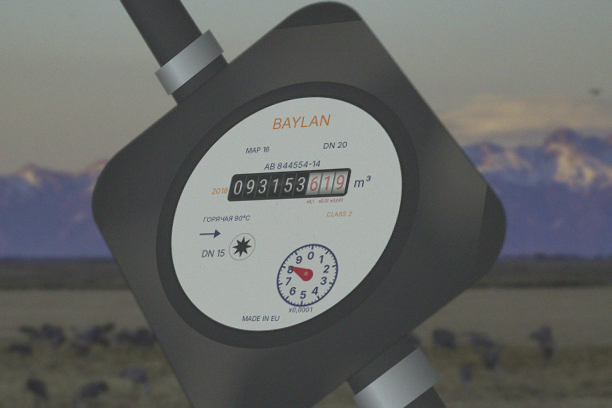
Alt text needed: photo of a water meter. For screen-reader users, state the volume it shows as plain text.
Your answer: 93153.6198 m³
